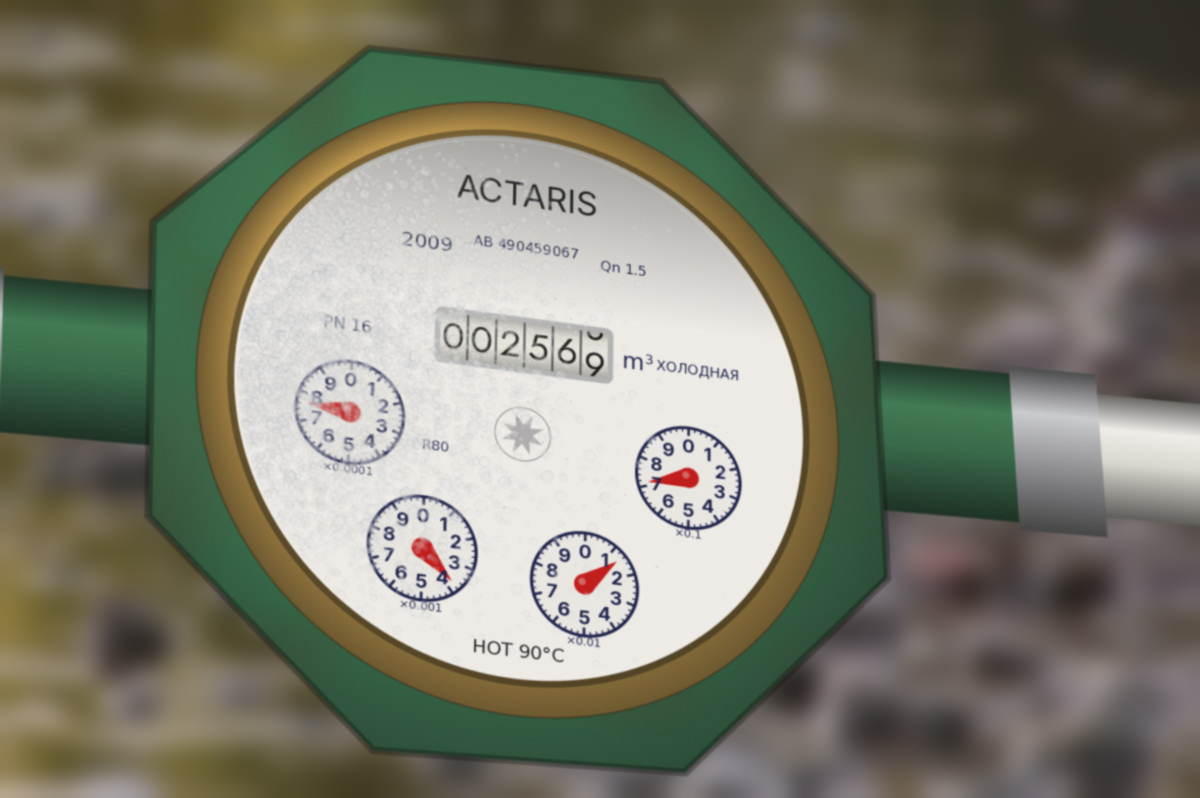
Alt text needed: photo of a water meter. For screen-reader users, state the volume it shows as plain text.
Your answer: 2568.7137 m³
